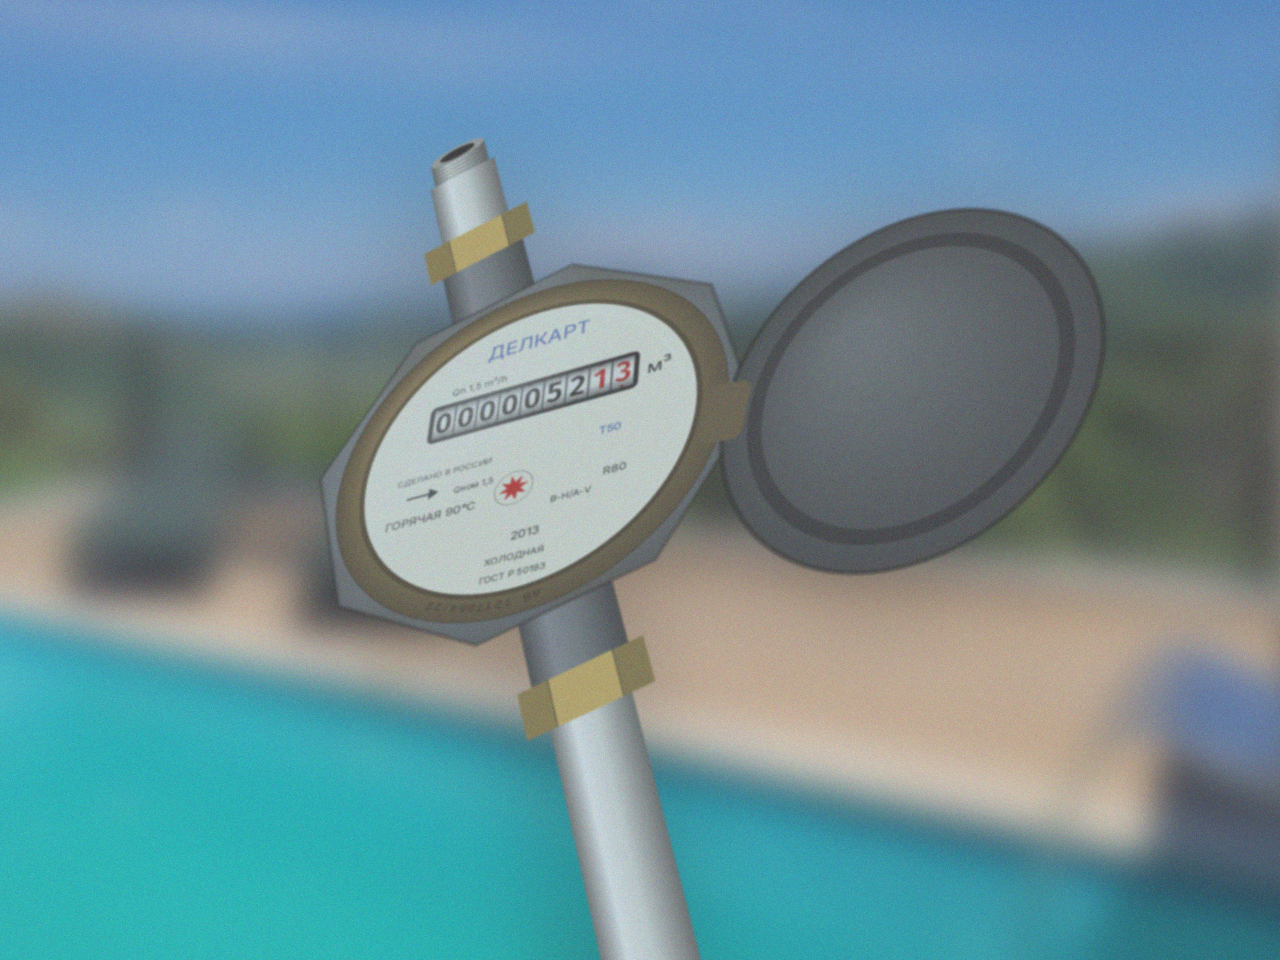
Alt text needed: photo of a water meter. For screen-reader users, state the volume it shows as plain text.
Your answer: 52.13 m³
